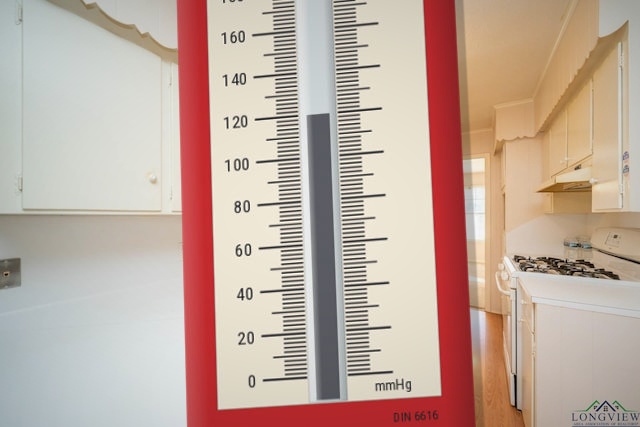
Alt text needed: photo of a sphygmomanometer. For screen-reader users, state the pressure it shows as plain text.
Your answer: 120 mmHg
